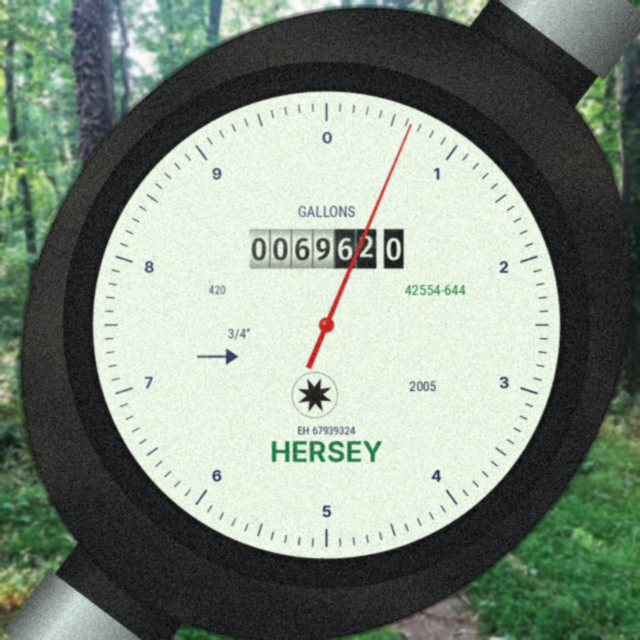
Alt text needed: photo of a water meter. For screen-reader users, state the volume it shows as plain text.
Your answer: 69620.6 gal
